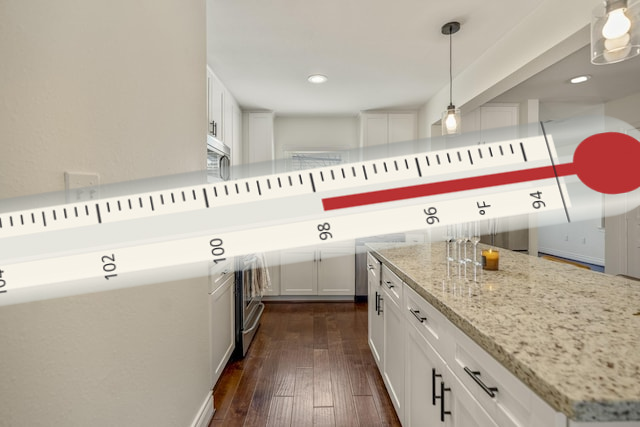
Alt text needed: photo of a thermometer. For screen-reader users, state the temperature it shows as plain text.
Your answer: 97.9 °F
